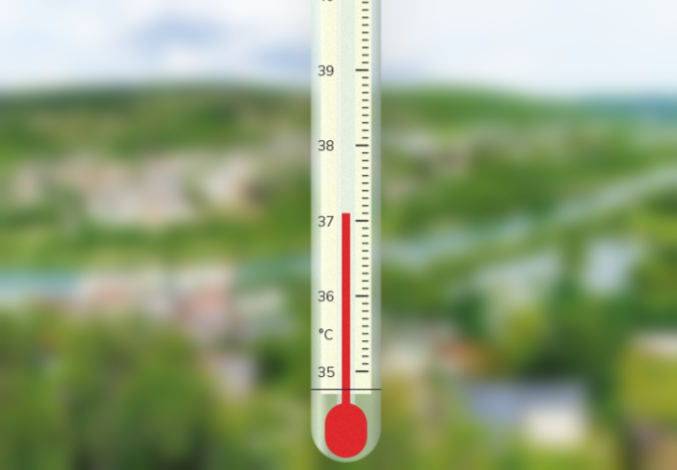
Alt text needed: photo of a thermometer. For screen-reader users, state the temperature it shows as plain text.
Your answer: 37.1 °C
